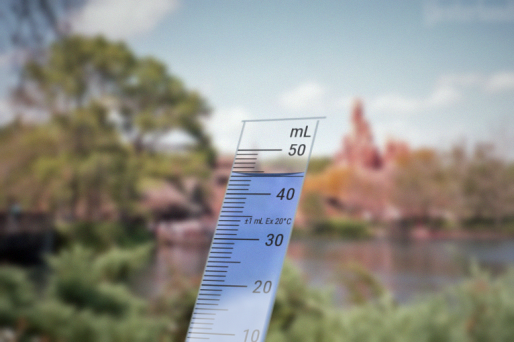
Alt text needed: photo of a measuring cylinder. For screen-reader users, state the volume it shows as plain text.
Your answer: 44 mL
